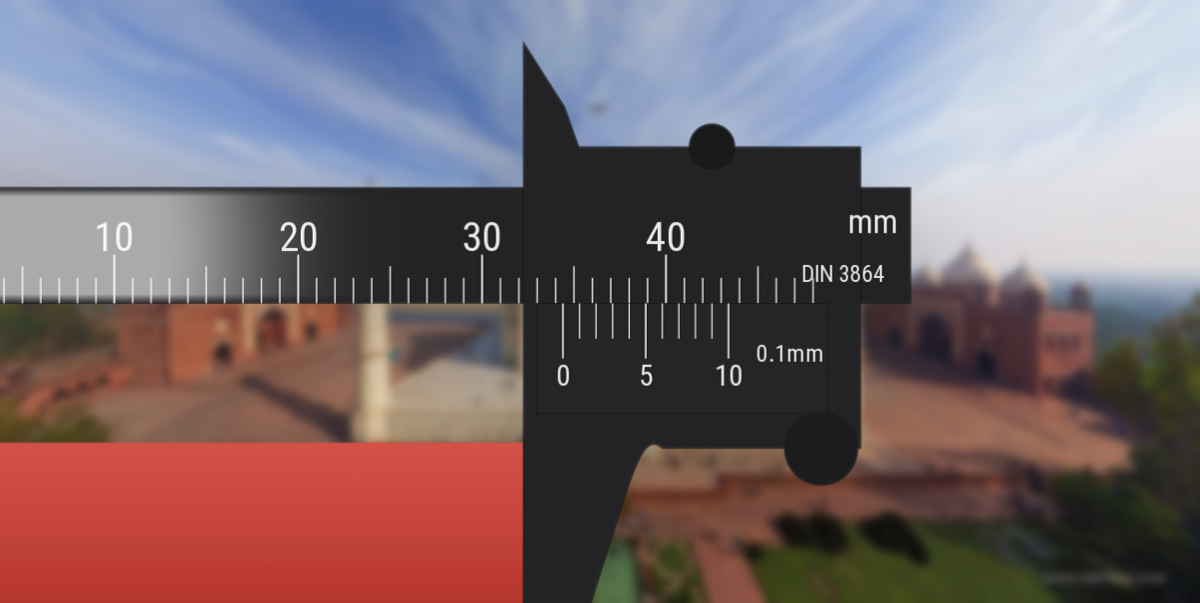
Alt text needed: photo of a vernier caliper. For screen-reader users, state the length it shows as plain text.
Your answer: 34.4 mm
